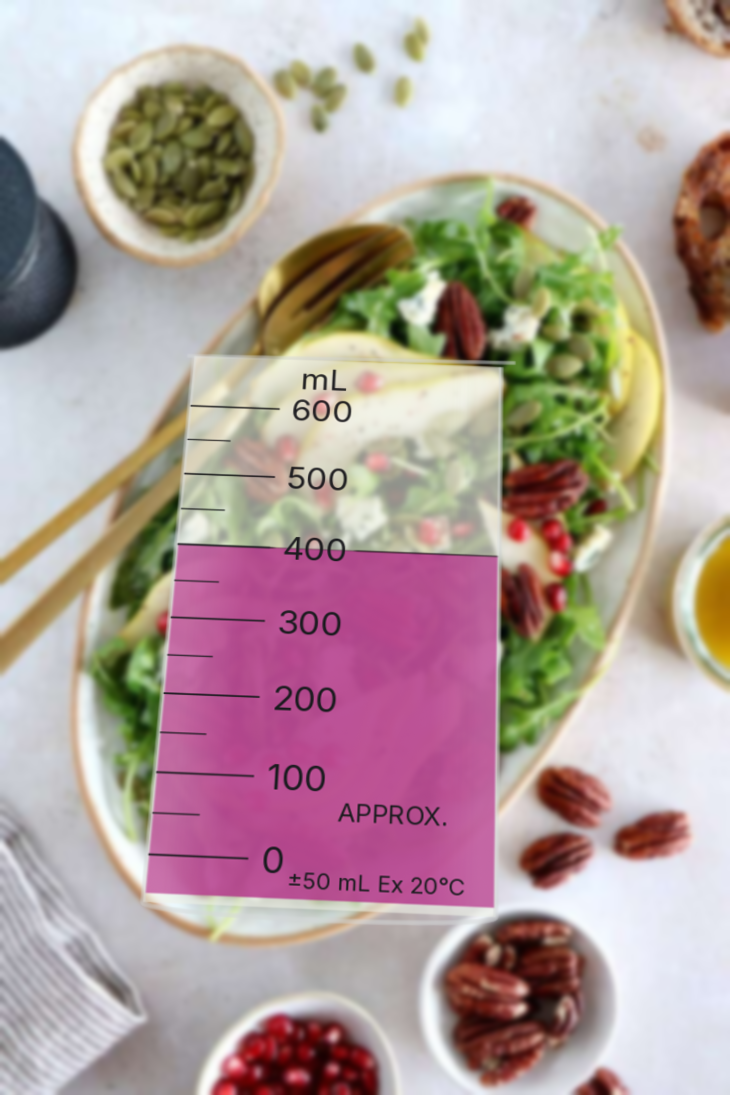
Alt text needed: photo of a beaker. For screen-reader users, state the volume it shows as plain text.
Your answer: 400 mL
